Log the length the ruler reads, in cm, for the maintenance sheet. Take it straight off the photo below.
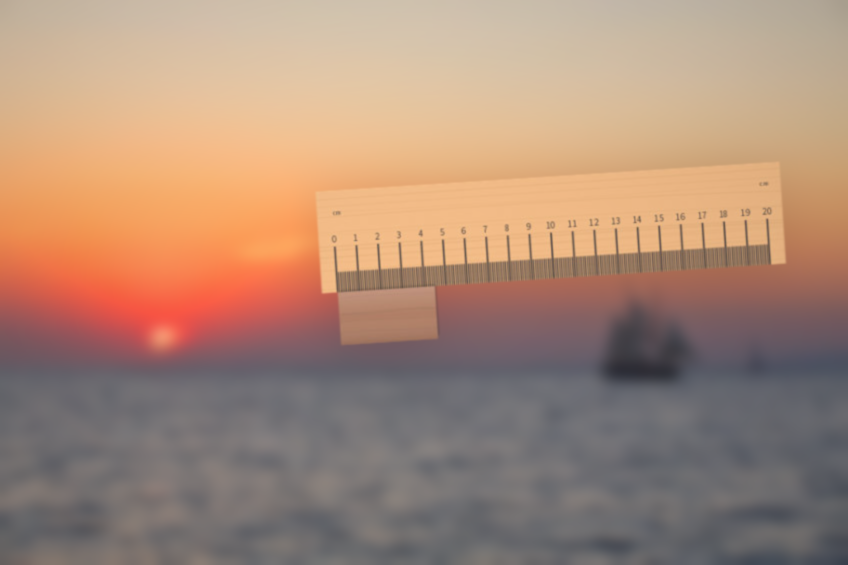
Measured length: 4.5 cm
